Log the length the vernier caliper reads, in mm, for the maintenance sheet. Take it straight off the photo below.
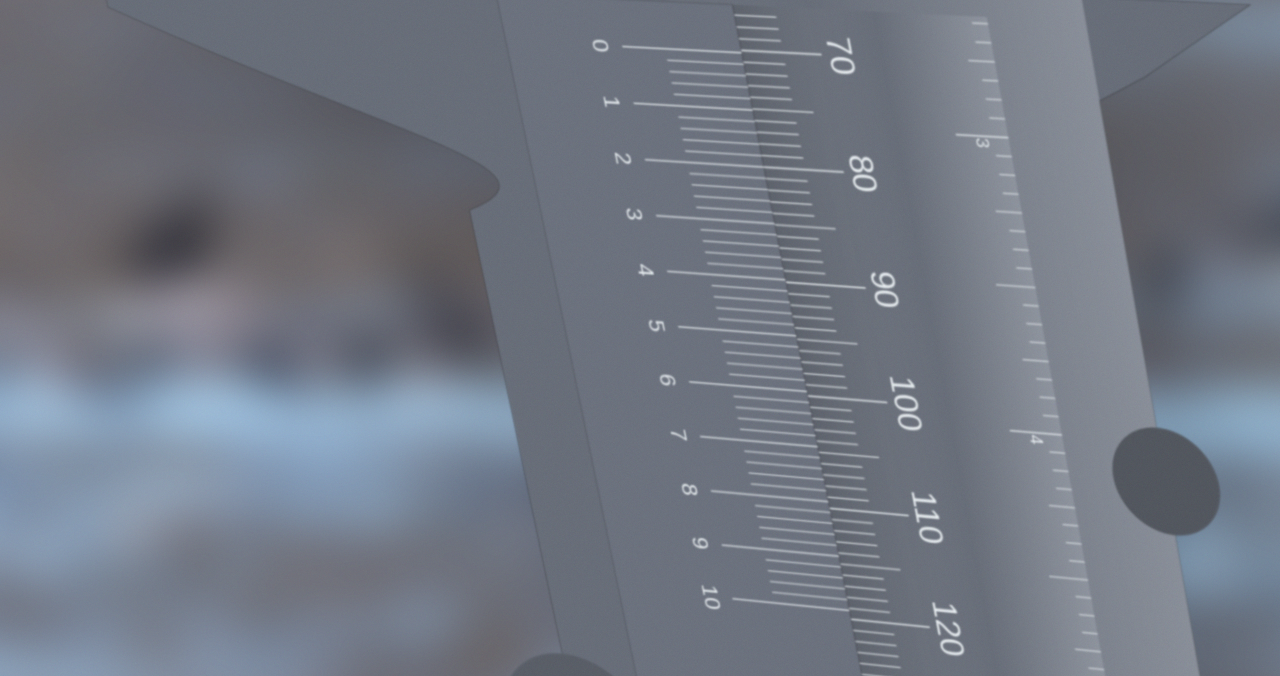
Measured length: 70.2 mm
